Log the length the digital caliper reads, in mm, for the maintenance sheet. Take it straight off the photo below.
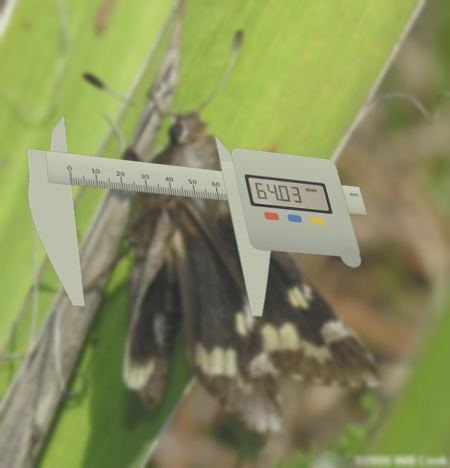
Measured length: 64.03 mm
